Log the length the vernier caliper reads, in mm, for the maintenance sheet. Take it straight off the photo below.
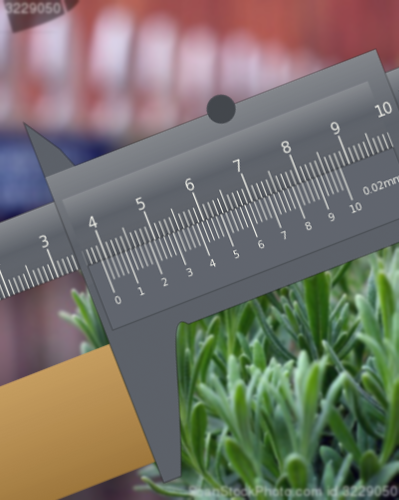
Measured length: 39.0 mm
